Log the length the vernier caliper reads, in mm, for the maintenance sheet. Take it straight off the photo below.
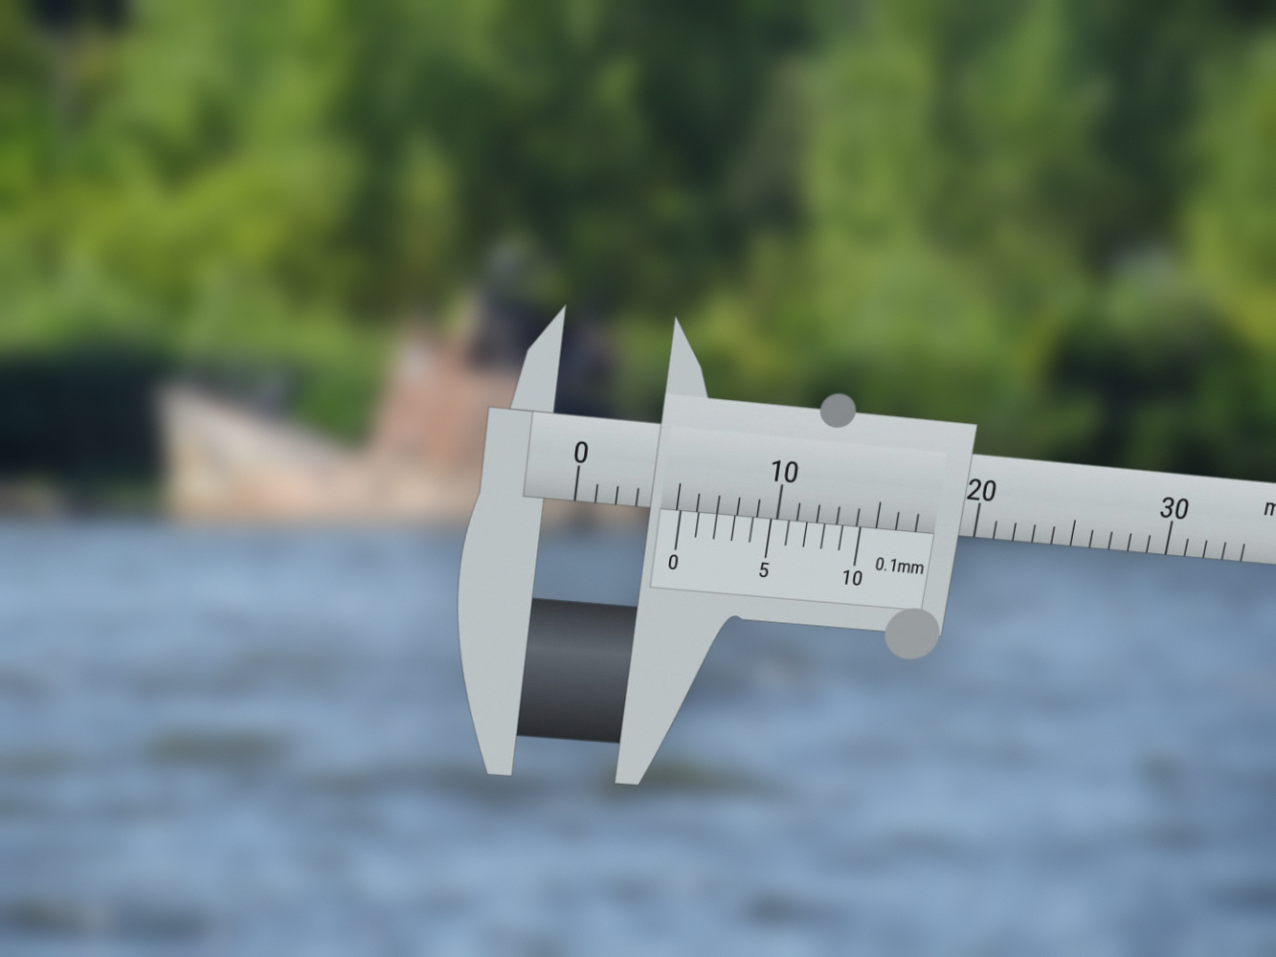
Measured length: 5.2 mm
